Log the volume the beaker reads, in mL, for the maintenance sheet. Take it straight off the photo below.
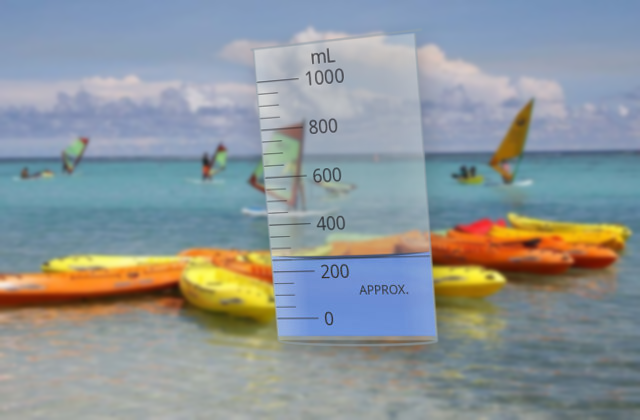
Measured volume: 250 mL
